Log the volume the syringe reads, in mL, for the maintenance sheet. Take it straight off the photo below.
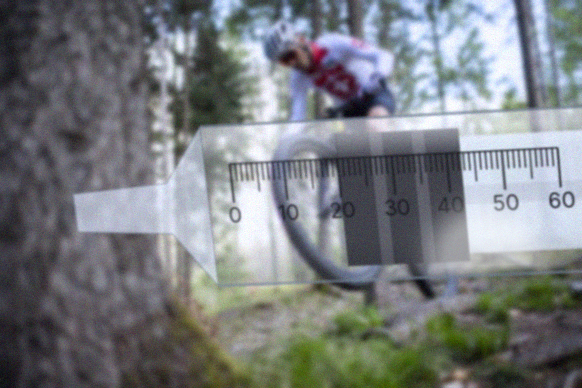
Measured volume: 20 mL
